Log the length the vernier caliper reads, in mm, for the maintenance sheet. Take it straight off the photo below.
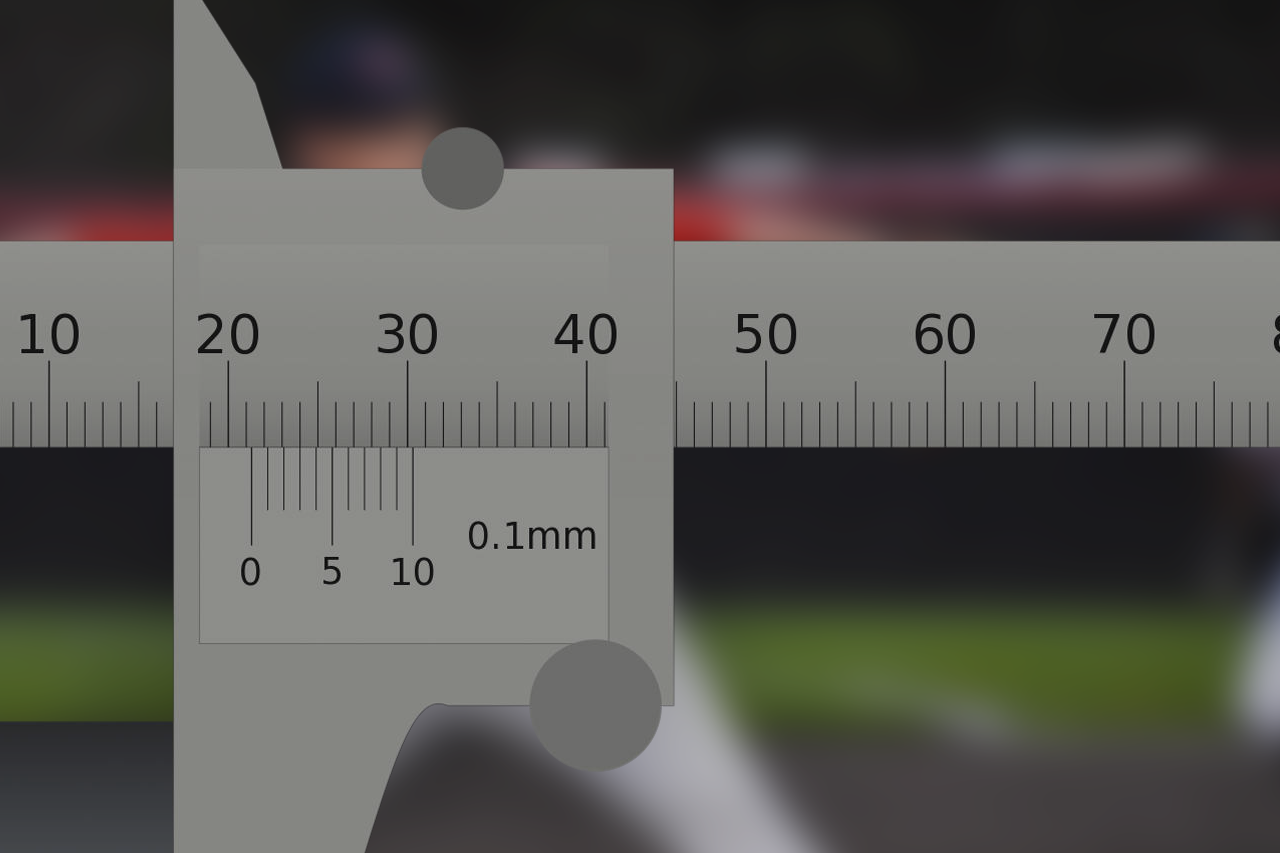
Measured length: 21.3 mm
